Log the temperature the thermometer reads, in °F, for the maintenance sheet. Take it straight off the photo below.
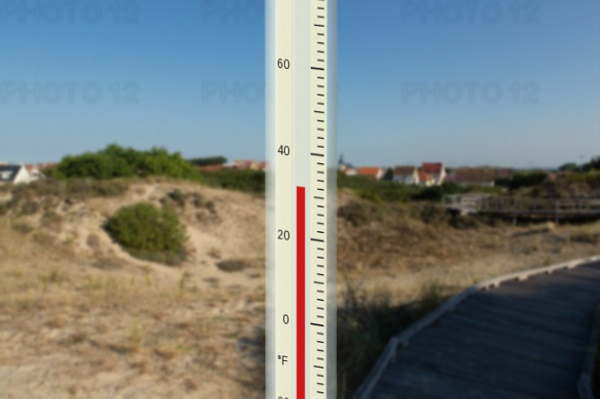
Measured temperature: 32 °F
